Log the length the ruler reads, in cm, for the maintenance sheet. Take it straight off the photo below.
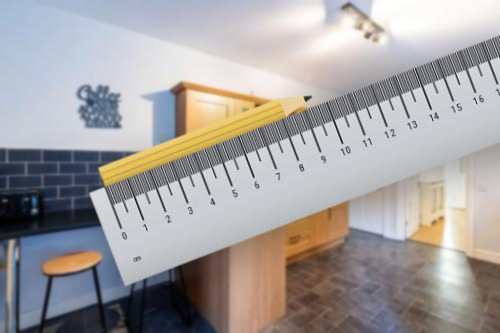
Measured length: 9.5 cm
